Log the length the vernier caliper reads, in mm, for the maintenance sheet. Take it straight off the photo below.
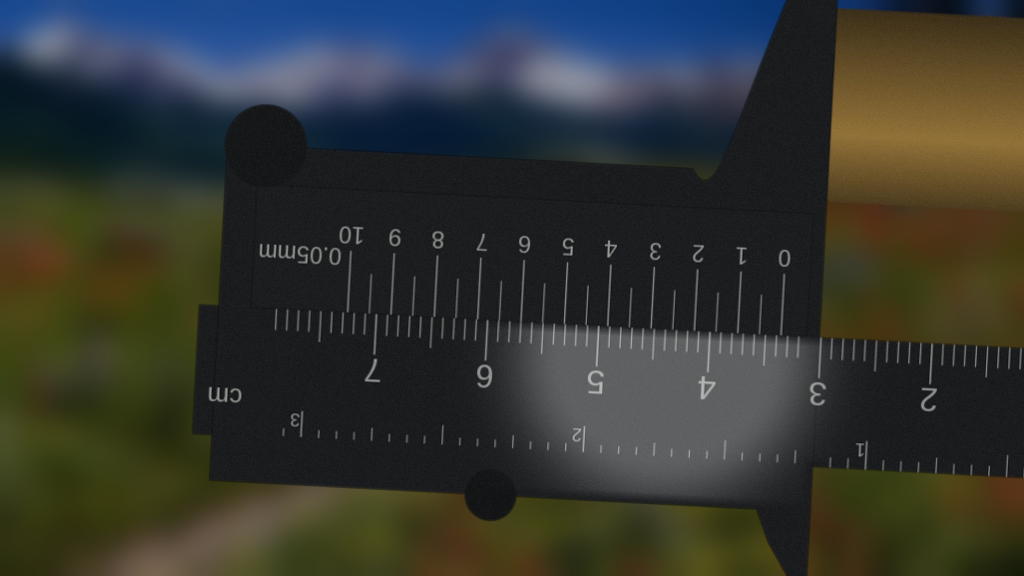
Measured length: 33.6 mm
